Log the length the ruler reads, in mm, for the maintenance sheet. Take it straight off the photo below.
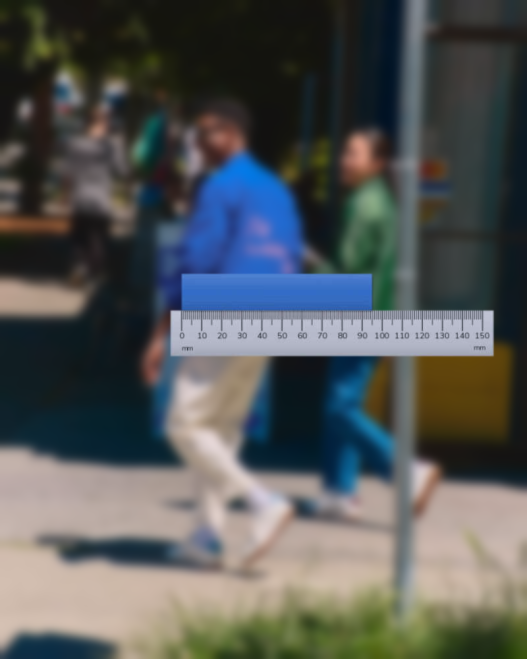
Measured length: 95 mm
